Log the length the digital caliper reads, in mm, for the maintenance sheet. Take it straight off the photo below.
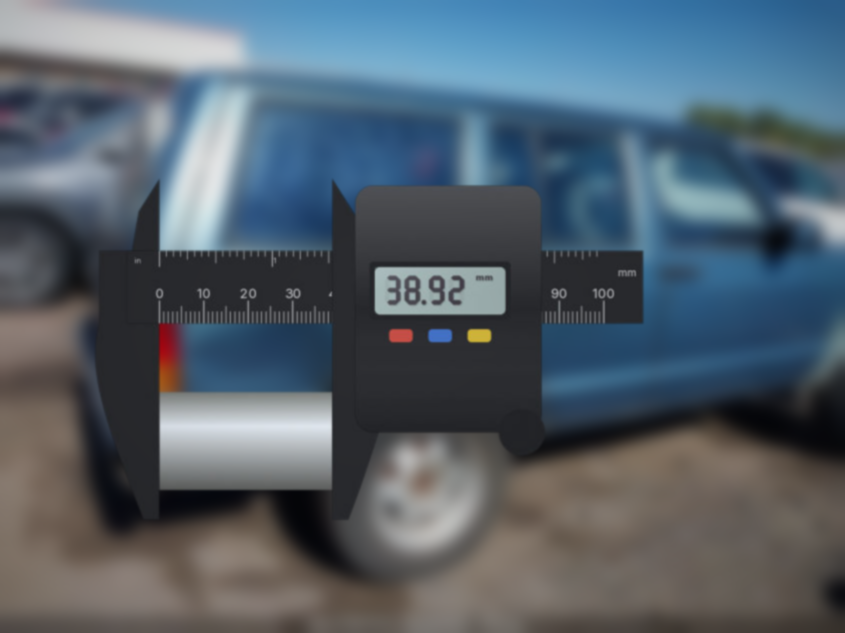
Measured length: 38.92 mm
